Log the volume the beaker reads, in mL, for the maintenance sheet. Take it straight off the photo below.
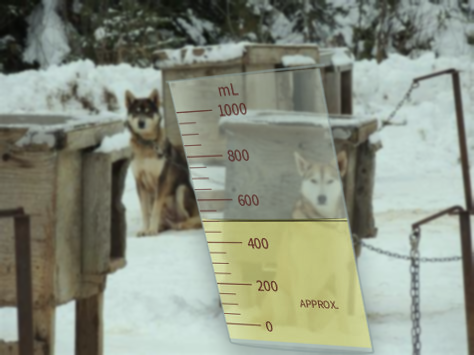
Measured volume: 500 mL
